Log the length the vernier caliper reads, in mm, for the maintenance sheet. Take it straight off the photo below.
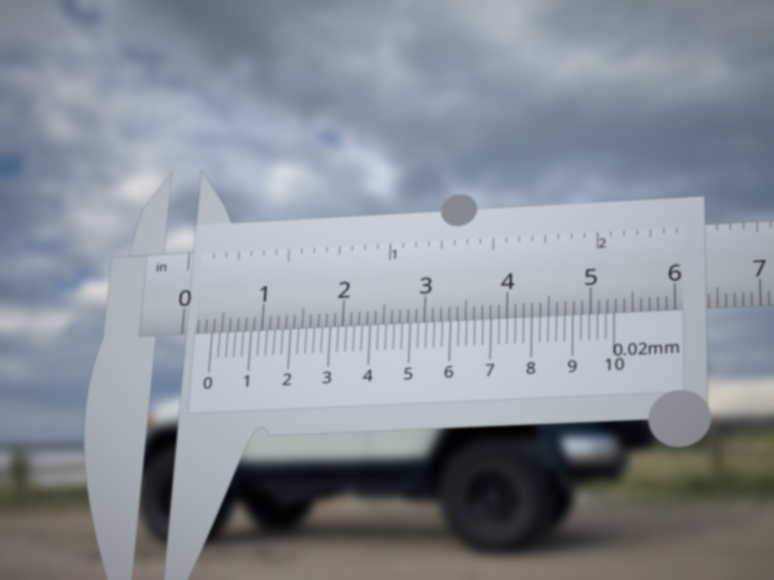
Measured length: 3.8 mm
